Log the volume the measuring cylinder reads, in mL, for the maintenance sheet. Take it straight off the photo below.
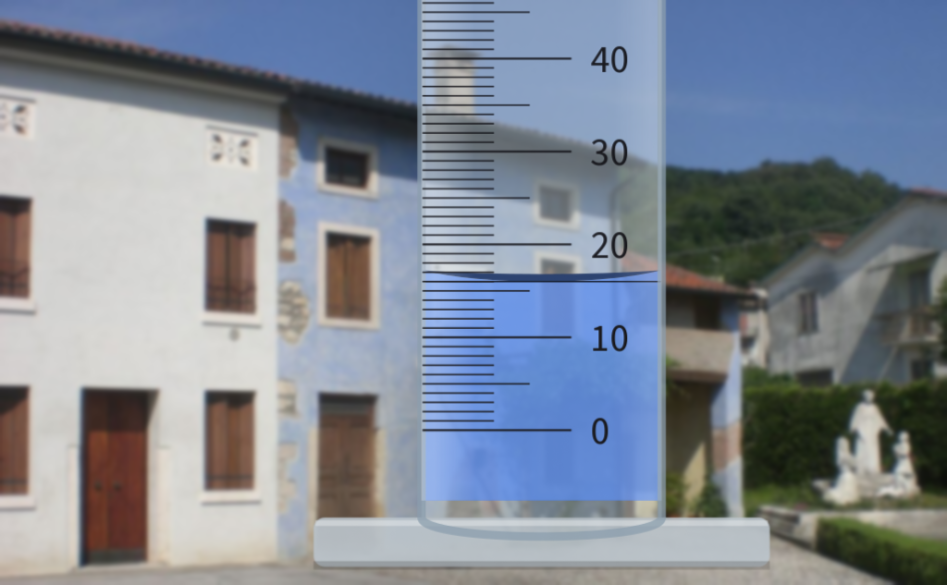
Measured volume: 16 mL
